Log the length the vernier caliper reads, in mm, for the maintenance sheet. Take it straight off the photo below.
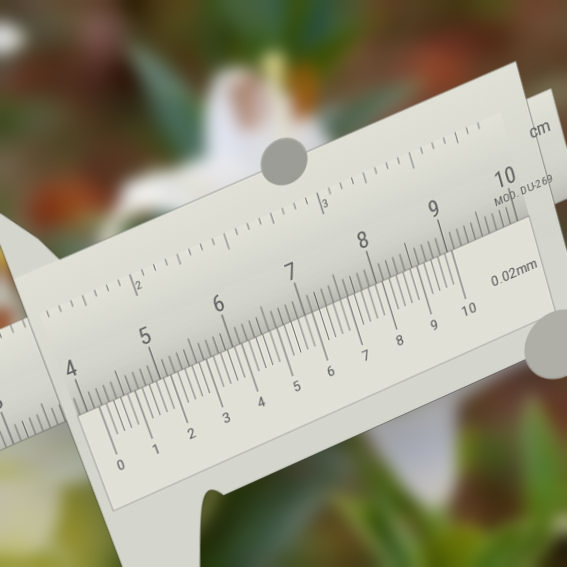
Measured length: 41.6 mm
